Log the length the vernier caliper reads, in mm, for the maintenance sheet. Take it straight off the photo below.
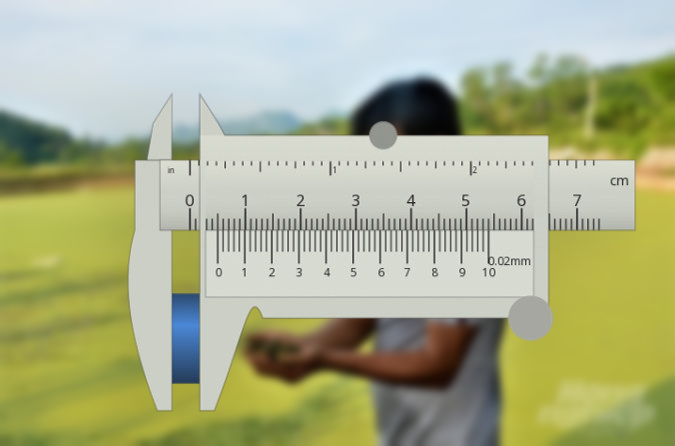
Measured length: 5.0 mm
